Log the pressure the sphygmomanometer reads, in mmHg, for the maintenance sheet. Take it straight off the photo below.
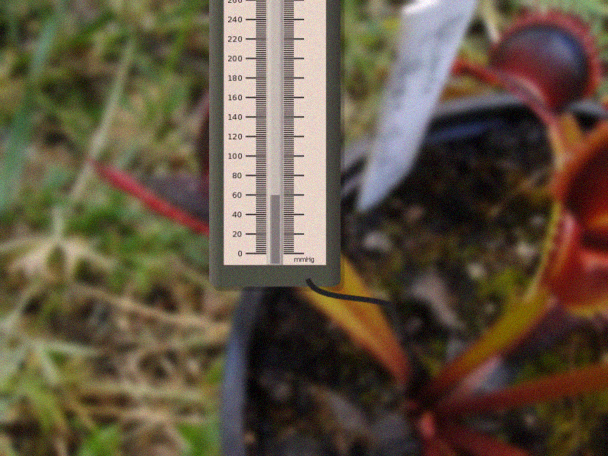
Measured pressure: 60 mmHg
